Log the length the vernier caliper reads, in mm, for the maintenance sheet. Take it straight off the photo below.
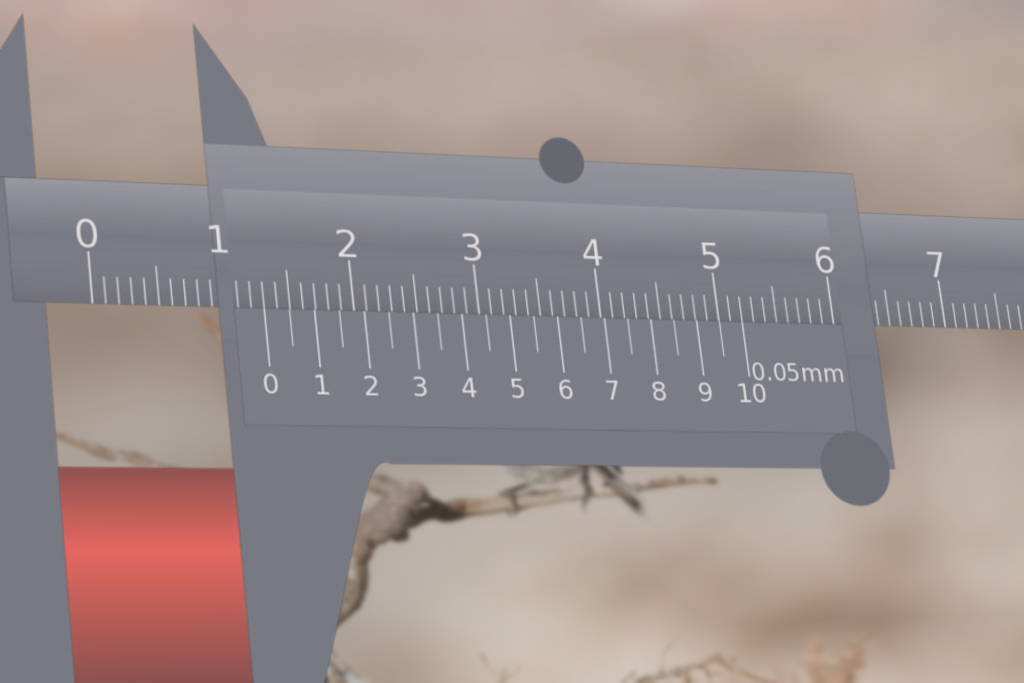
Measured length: 13.0 mm
